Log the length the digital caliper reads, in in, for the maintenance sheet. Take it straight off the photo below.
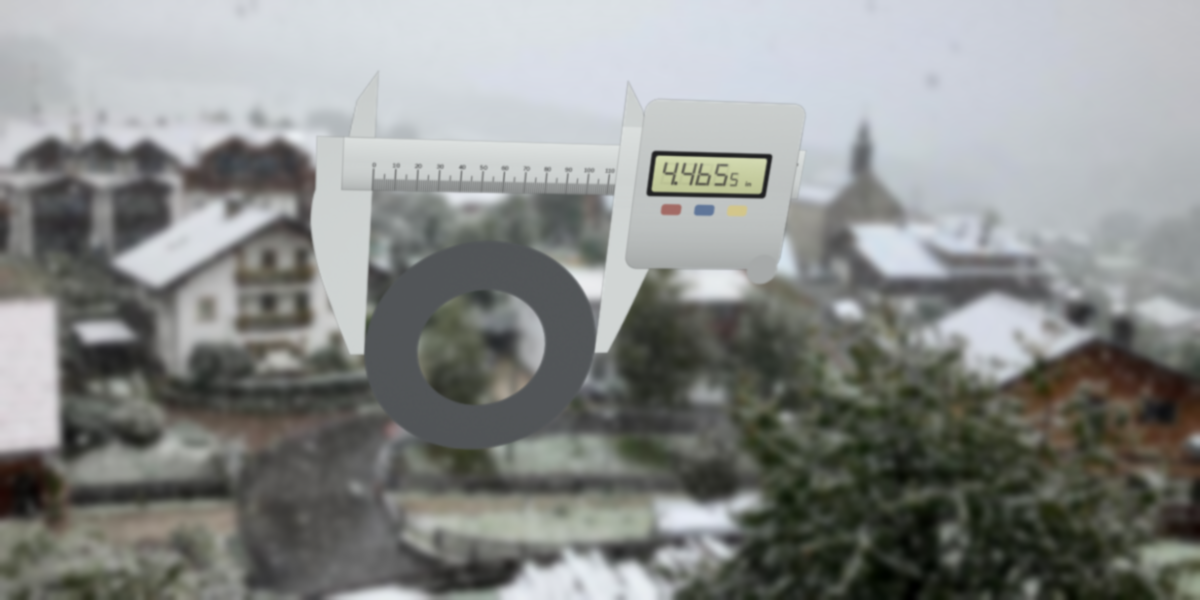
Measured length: 4.4655 in
